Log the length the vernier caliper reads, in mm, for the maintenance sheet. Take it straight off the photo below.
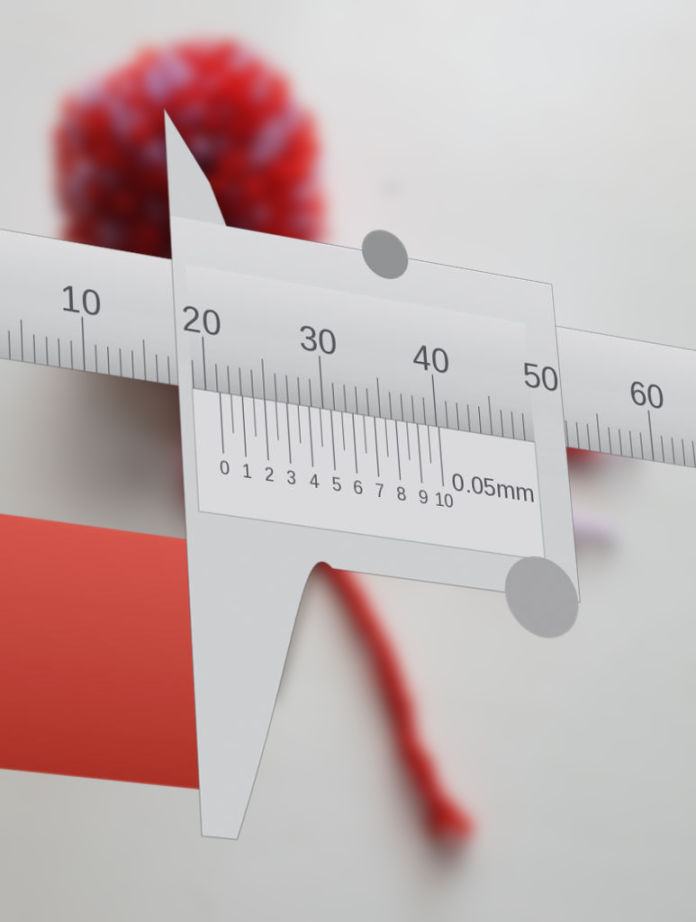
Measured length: 21.2 mm
